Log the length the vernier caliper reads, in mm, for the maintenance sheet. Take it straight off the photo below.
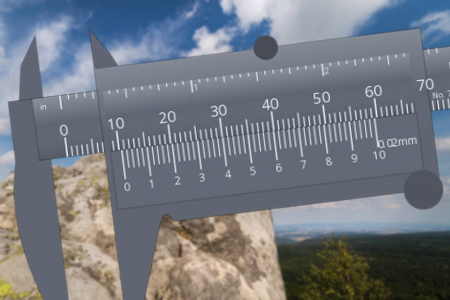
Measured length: 10.5 mm
